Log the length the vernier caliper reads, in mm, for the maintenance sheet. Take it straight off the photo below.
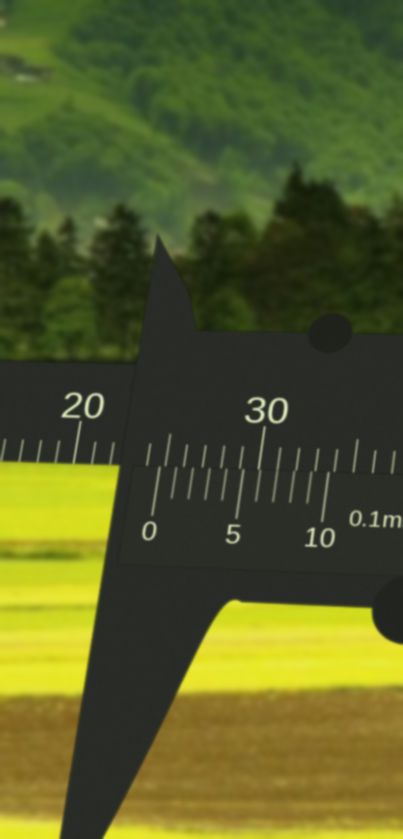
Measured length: 24.7 mm
